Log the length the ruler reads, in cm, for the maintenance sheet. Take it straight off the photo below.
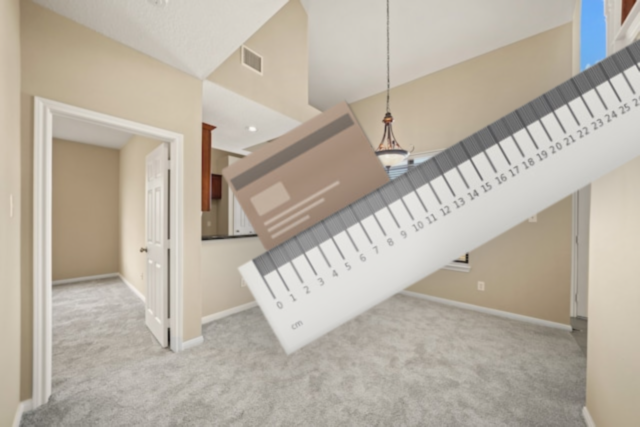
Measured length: 9 cm
